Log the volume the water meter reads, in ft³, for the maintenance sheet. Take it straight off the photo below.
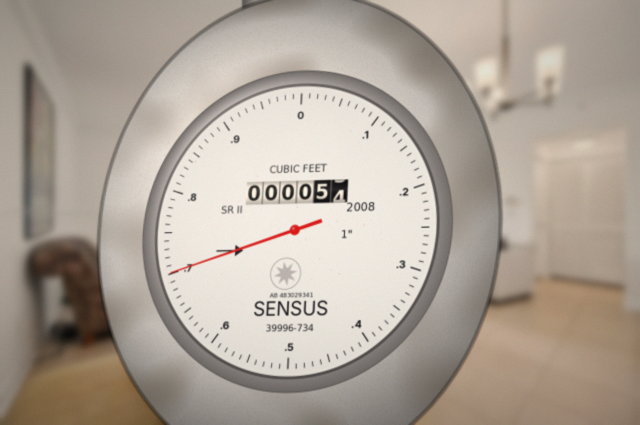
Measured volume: 53.70 ft³
